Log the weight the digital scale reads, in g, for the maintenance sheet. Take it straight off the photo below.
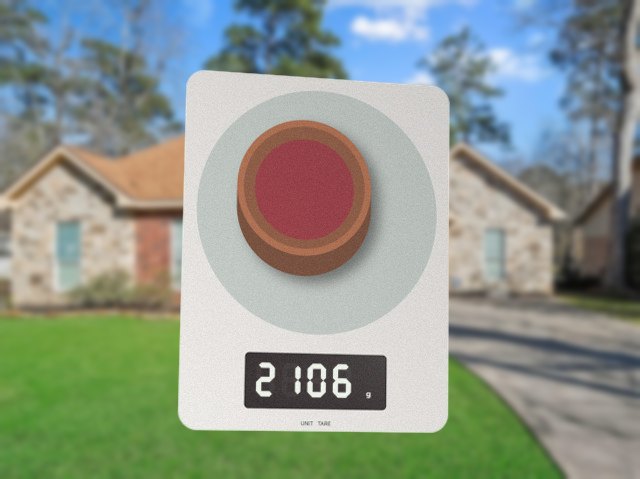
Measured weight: 2106 g
